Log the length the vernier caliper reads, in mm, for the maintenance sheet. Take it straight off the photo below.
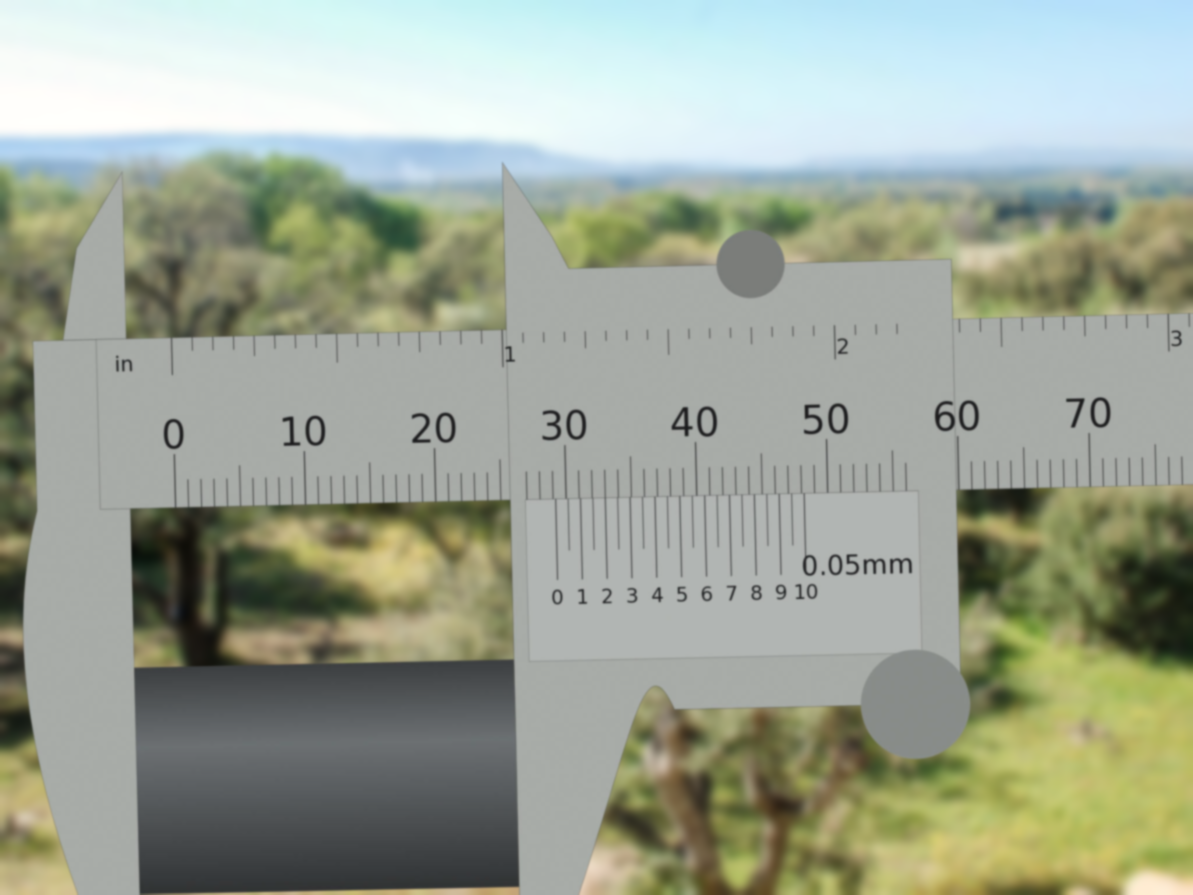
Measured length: 29.2 mm
